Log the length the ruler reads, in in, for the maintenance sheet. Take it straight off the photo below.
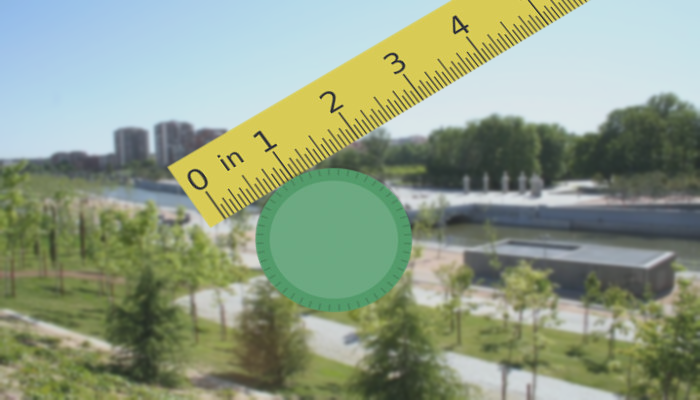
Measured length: 1.9375 in
